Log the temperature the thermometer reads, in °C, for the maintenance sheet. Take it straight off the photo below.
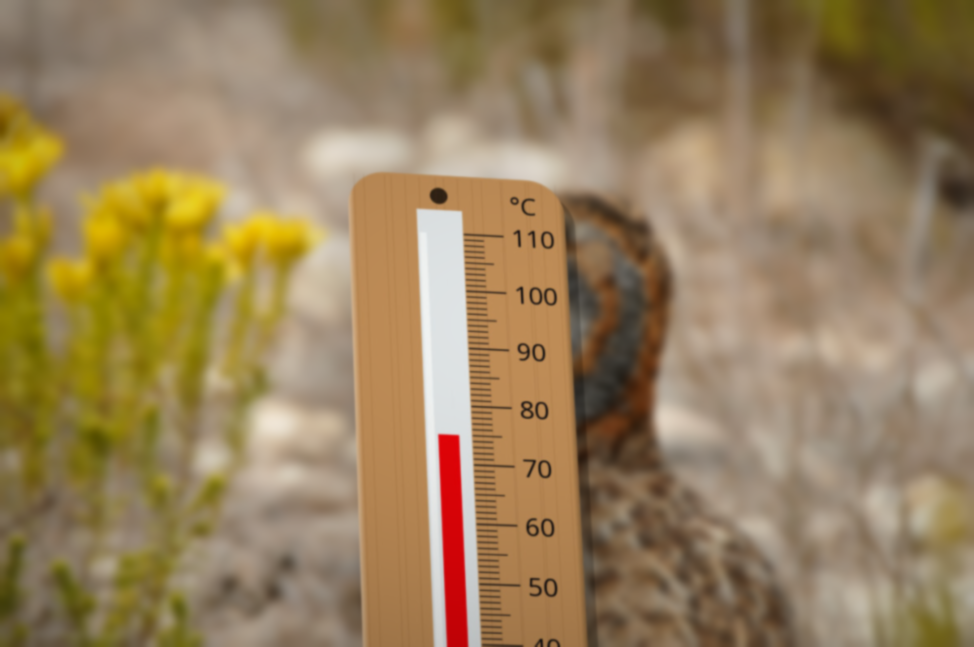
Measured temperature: 75 °C
